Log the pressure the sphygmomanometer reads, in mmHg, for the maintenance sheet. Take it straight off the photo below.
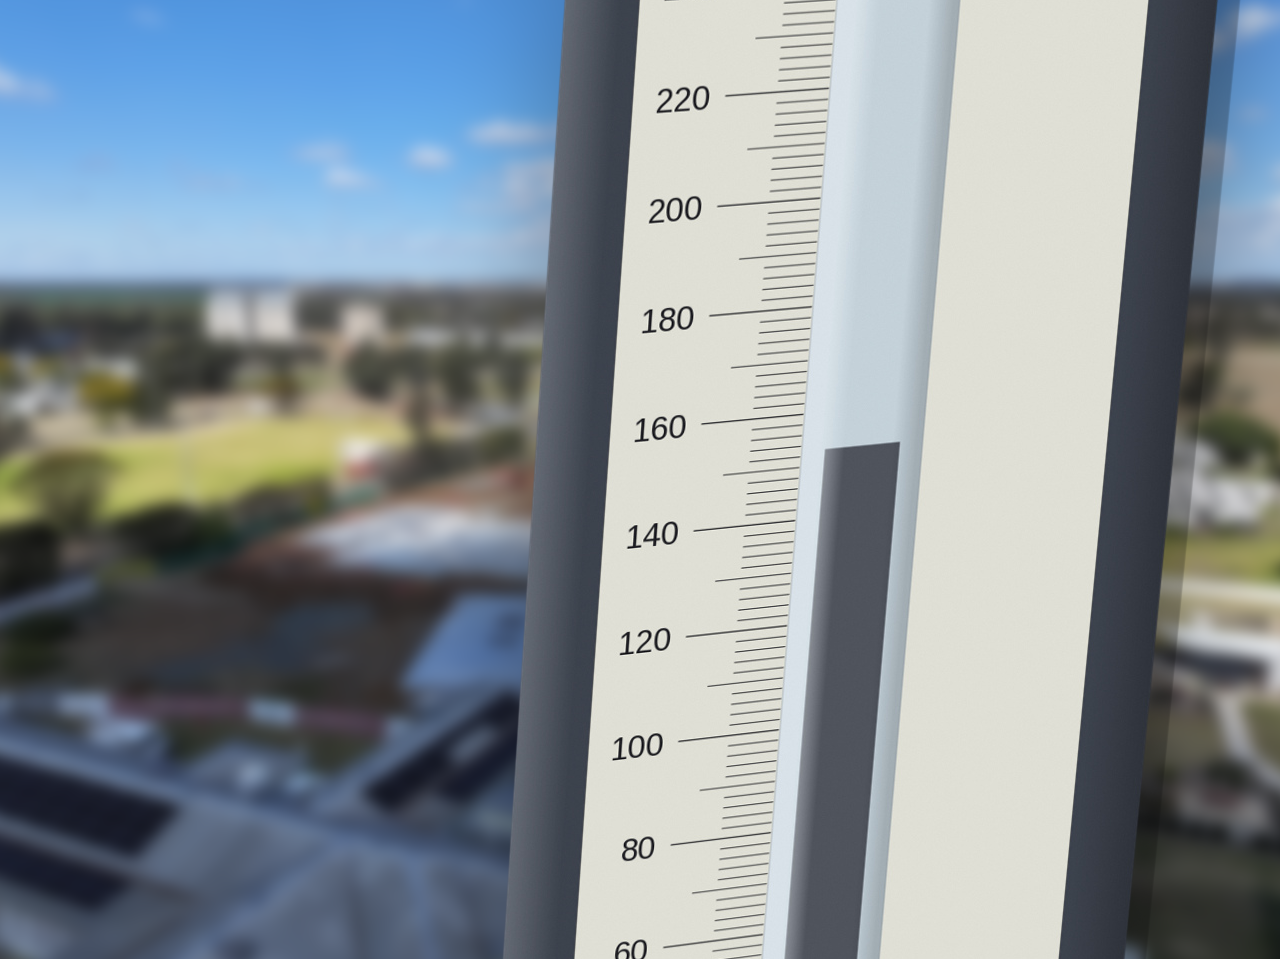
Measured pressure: 153 mmHg
